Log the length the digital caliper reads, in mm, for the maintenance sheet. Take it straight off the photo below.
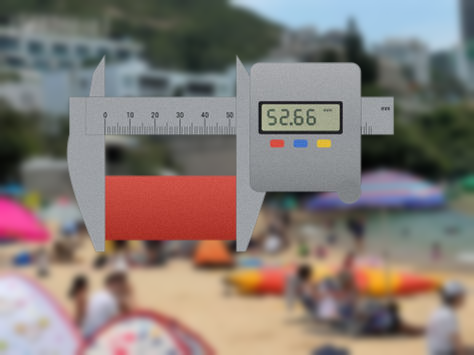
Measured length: 52.66 mm
